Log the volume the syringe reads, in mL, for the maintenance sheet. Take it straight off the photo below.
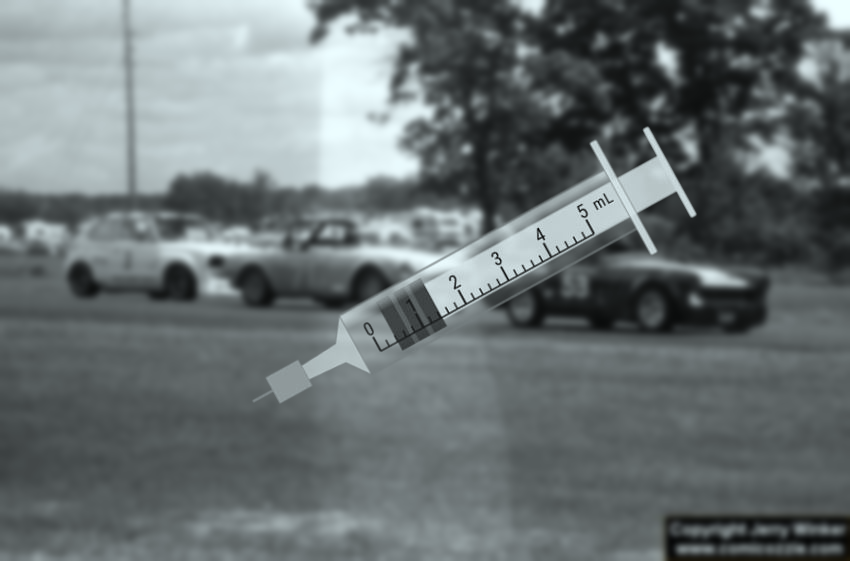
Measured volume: 0.4 mL
